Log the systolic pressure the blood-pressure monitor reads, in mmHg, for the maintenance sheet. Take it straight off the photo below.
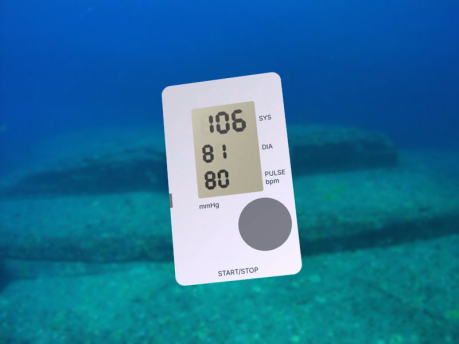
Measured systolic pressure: 106 mmHg
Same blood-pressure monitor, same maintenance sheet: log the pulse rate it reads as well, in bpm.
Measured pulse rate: 80 bpm
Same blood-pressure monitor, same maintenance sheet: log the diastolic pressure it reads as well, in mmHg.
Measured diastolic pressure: 81 mmHg
